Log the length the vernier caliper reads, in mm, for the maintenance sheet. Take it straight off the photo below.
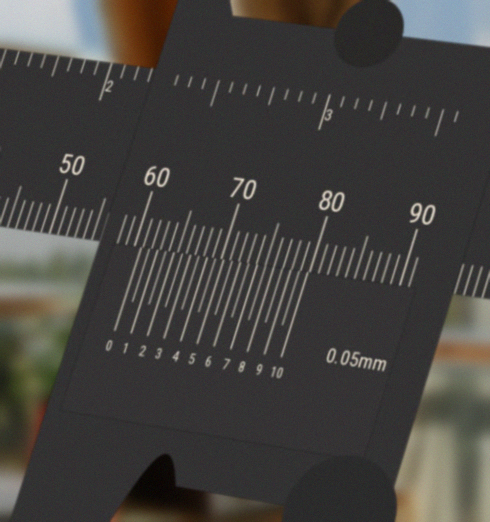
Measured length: 60.8 mm
